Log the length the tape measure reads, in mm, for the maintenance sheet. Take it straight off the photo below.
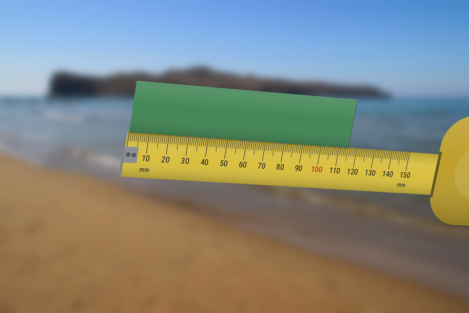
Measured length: 115 mm
